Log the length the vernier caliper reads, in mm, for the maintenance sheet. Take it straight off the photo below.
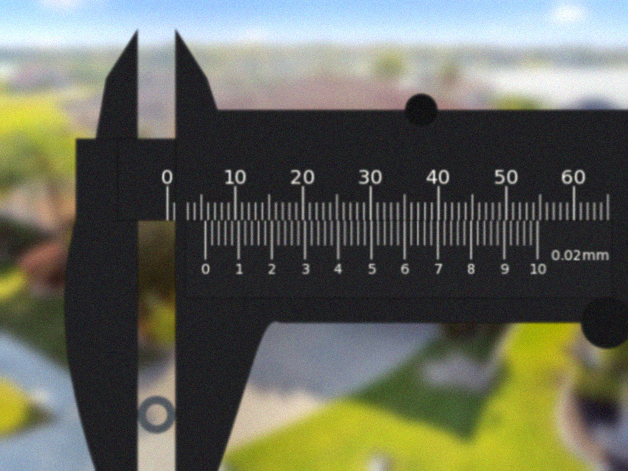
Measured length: 5.6 mm
